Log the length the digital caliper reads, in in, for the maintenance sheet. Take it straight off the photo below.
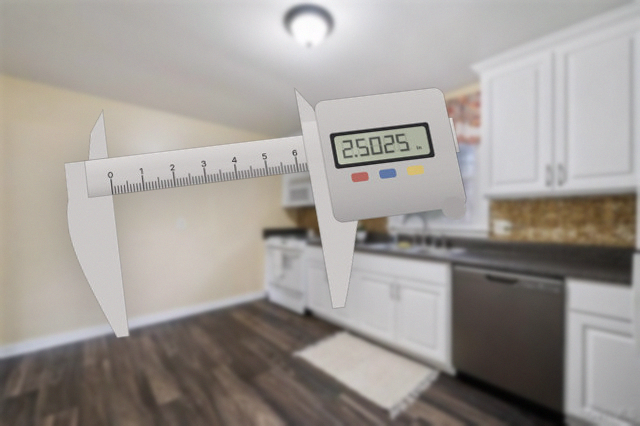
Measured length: 2.5025 in
